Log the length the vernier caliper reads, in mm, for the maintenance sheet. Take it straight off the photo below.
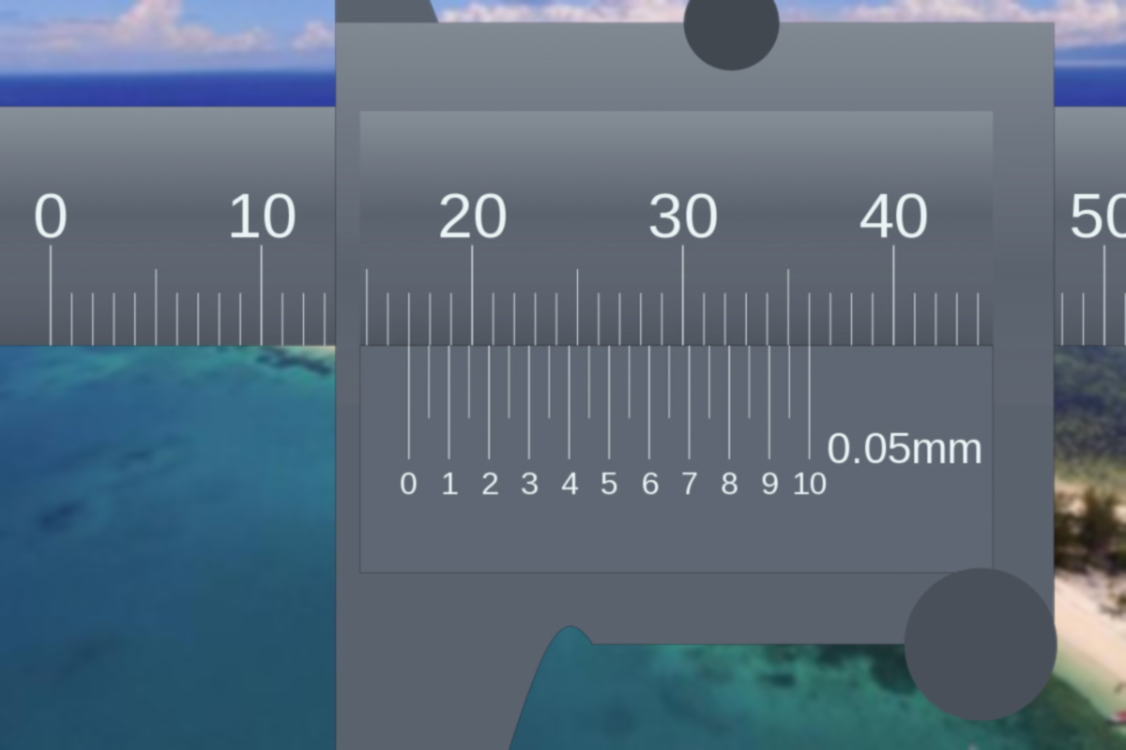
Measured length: 17.0 mm
